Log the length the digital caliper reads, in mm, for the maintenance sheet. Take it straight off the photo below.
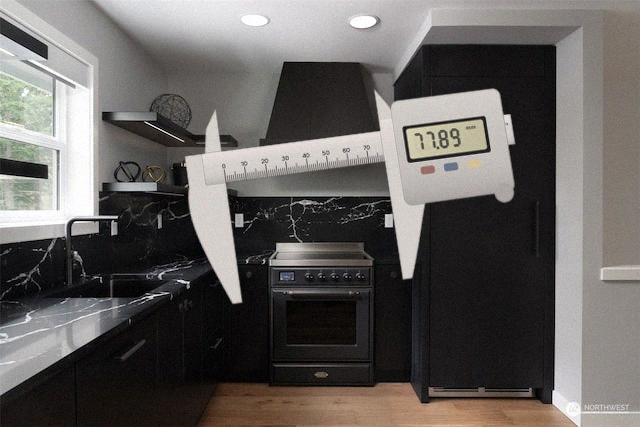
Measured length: 77.89 mm
